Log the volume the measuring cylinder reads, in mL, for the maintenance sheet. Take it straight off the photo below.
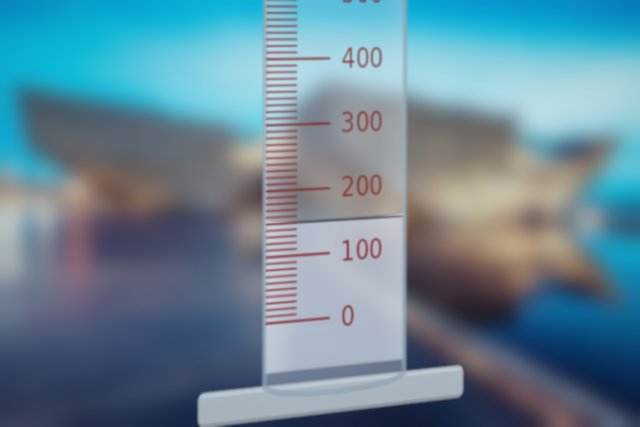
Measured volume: 150 mL
